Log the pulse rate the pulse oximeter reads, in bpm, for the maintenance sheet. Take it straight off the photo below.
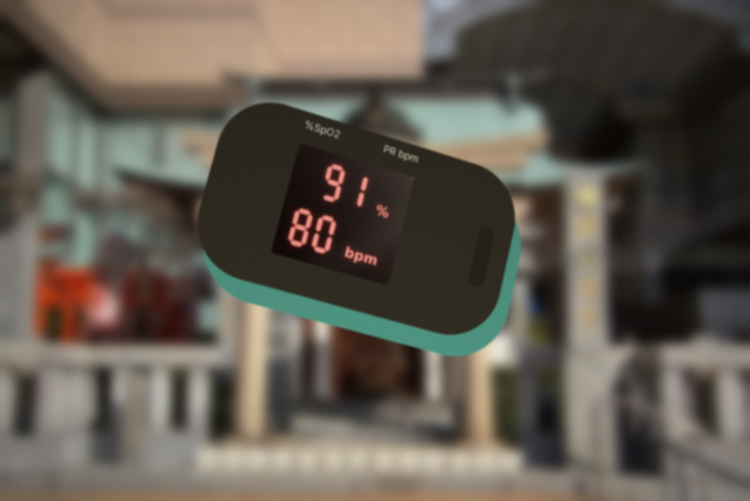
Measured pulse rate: 80 bpm
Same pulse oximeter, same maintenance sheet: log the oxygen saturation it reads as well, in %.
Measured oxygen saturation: 91 %
